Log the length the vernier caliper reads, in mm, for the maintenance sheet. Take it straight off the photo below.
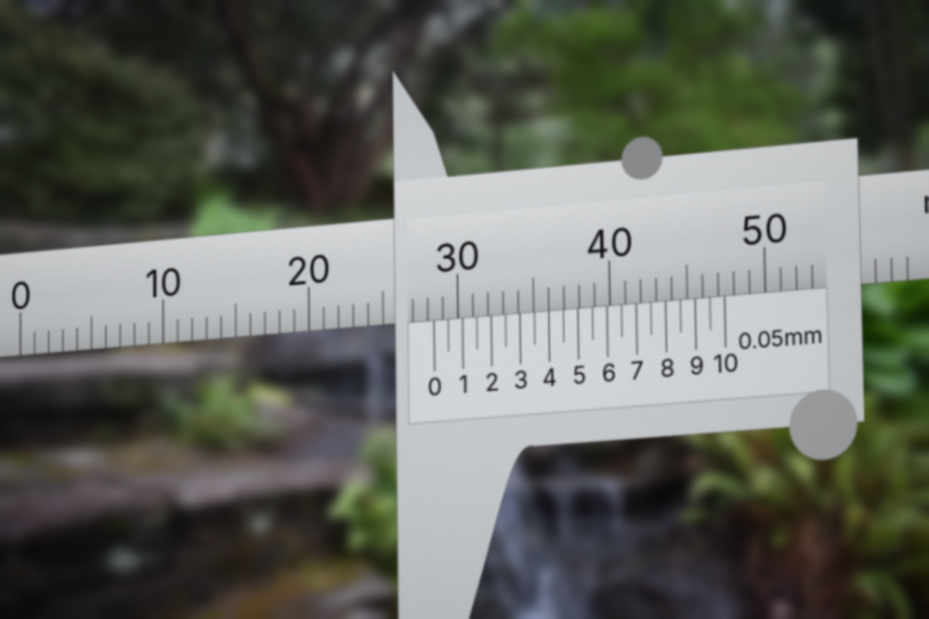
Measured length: 28.4 mm
